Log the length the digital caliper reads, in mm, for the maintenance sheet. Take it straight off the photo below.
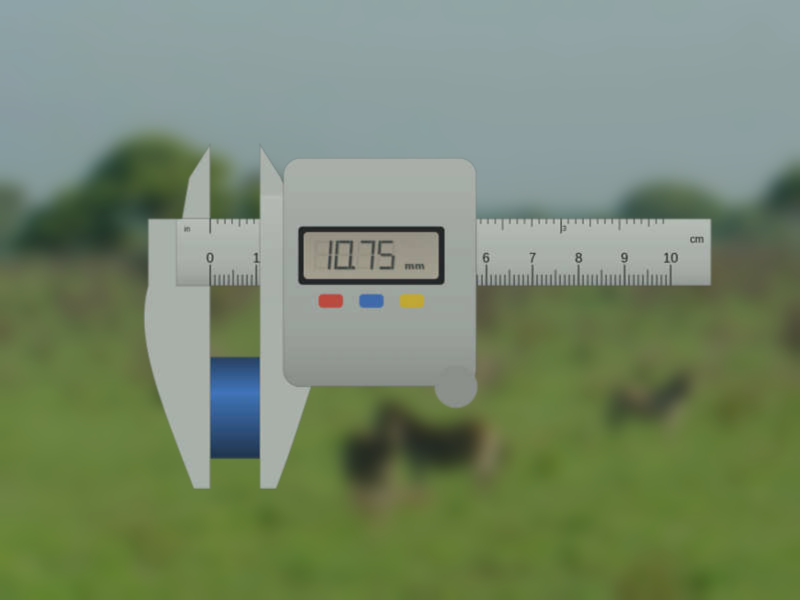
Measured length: 10.75 mm
